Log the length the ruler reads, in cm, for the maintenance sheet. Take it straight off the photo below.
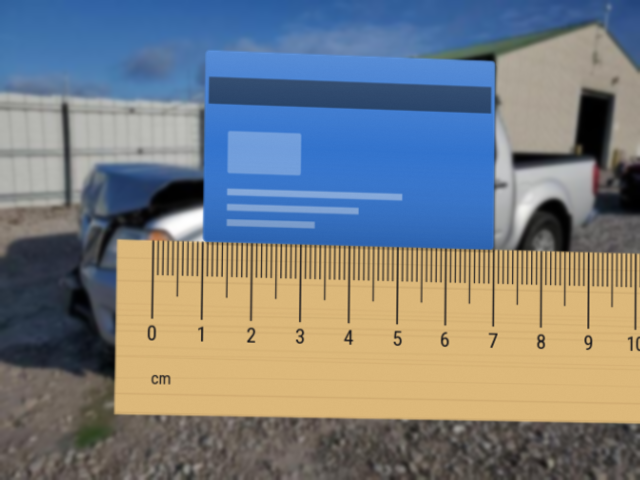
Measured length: 6 cm
